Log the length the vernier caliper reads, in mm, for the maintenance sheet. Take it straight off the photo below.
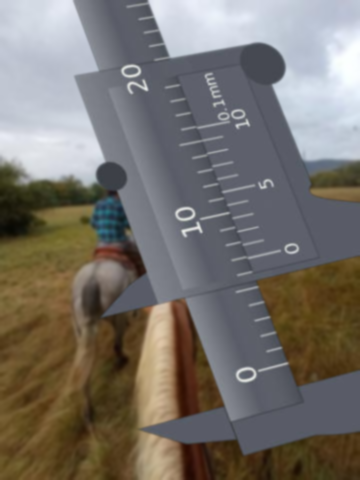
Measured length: 6.9 mm
